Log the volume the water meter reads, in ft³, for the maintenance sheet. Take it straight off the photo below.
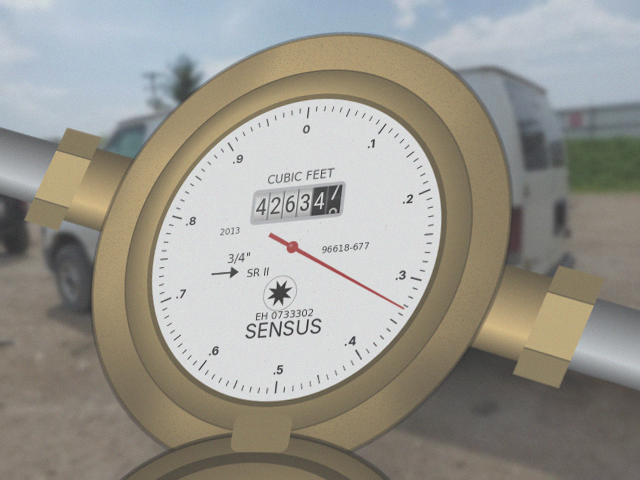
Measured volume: 426347.33 ft³
